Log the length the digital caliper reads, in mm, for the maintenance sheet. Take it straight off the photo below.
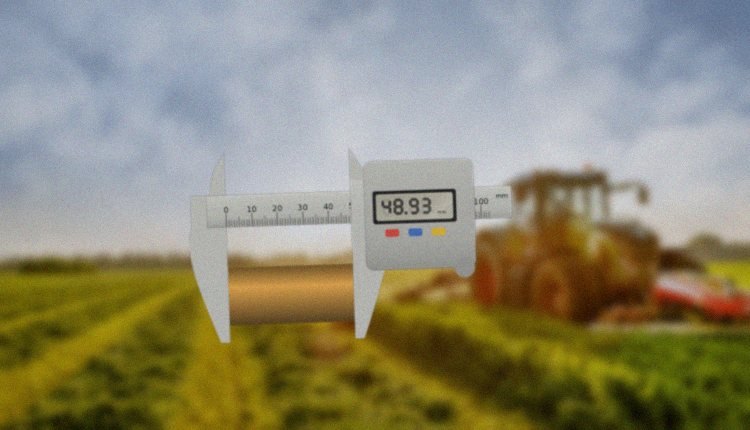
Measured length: 48.93 mm
